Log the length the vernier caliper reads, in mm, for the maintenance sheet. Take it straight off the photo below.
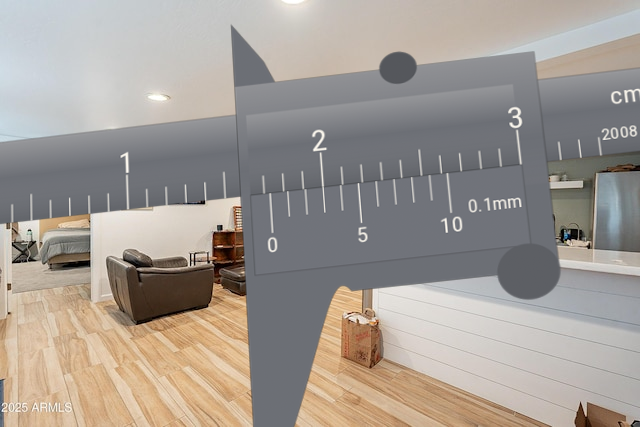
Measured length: 17.3 mm
